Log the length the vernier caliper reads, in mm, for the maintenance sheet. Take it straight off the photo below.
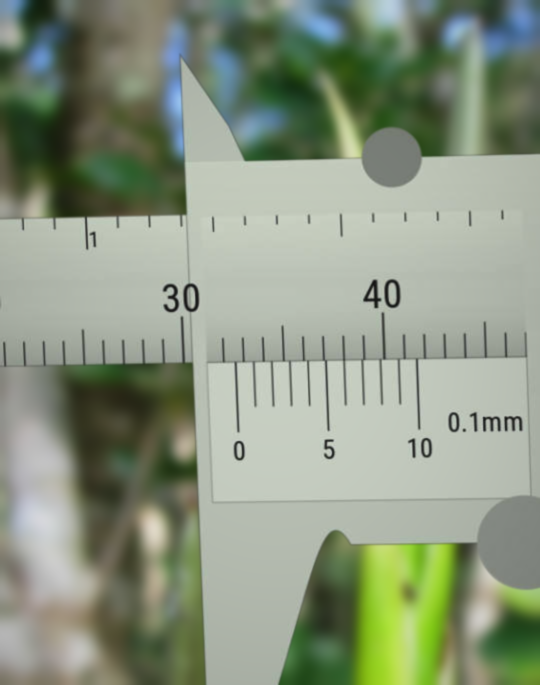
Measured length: 32.6 mm
